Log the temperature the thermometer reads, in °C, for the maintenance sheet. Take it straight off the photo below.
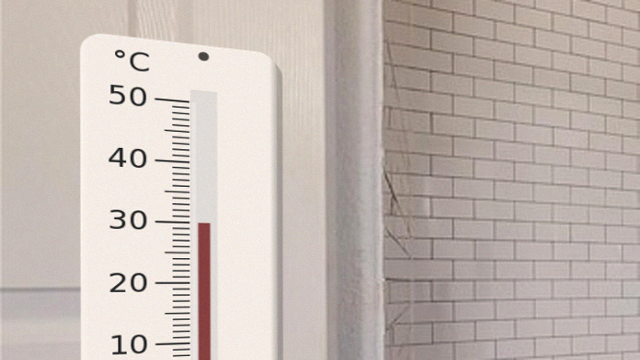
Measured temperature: 30 °C
